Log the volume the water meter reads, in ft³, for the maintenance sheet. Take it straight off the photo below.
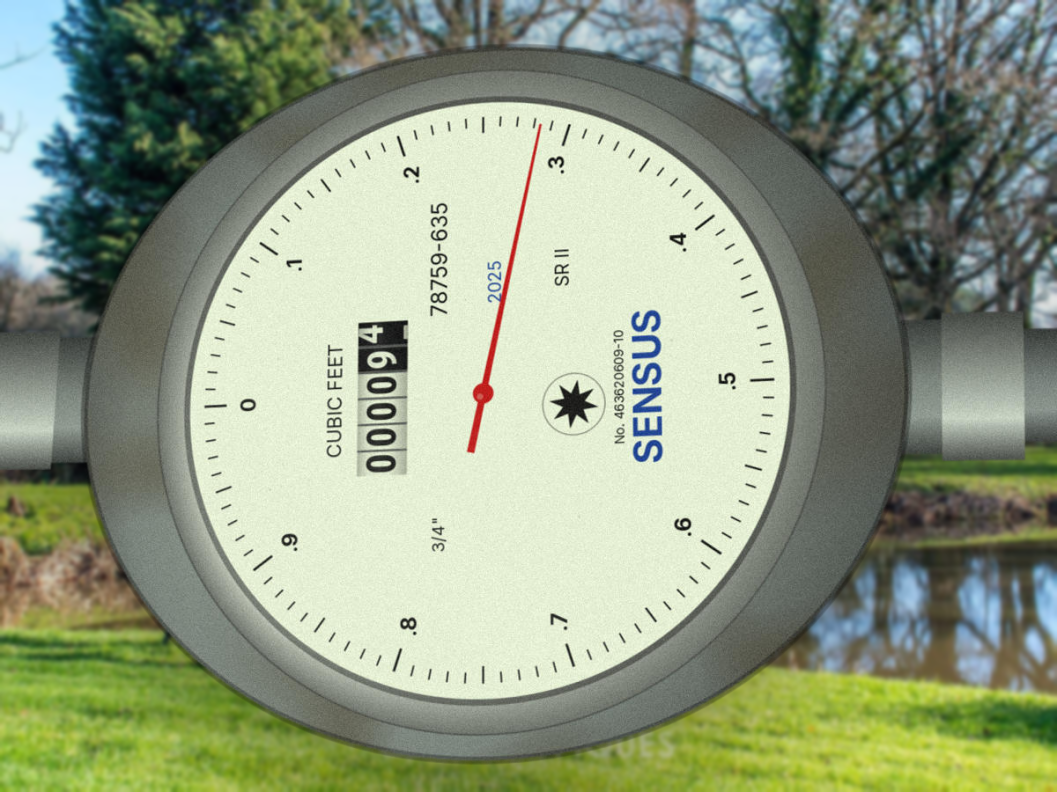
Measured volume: 94.28 ft³
